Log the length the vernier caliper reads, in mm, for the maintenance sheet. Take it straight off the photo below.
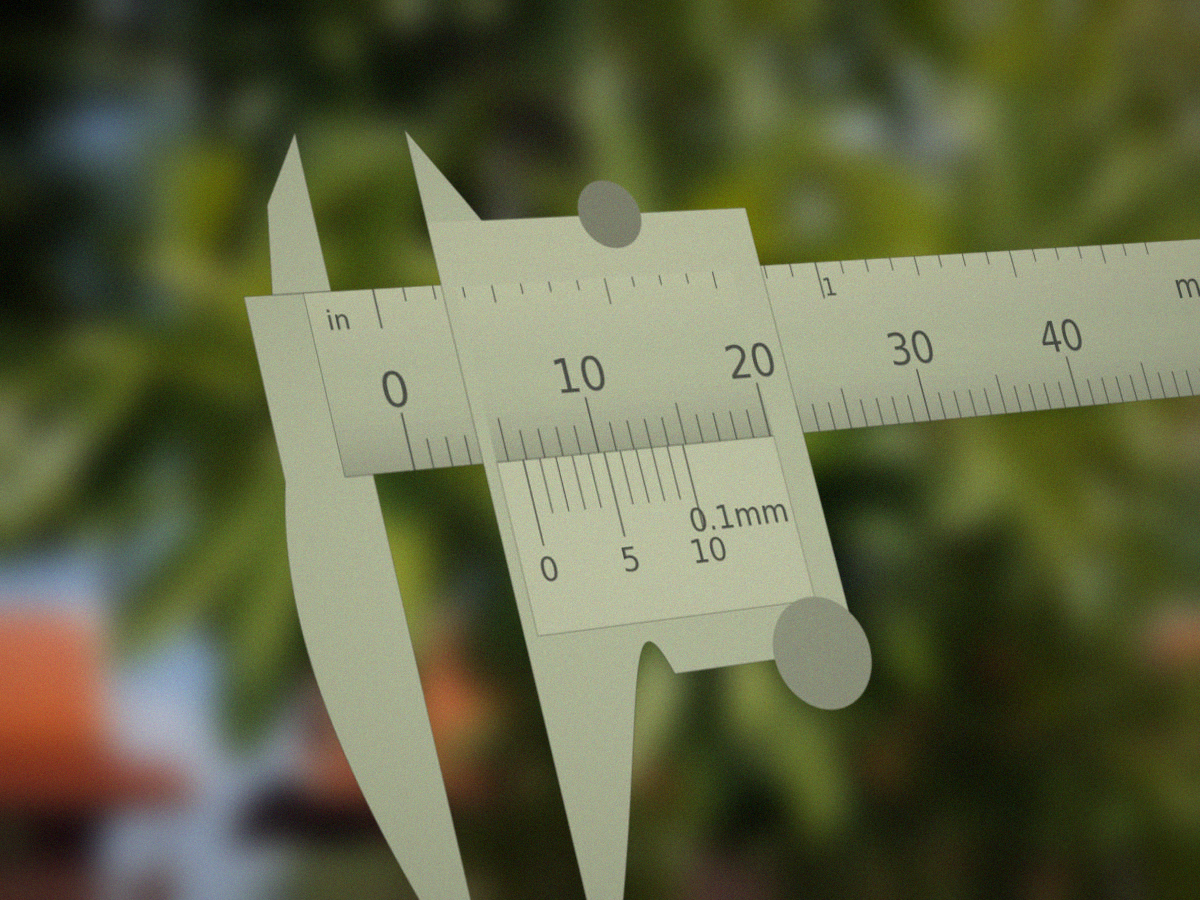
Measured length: 5.8 mm
